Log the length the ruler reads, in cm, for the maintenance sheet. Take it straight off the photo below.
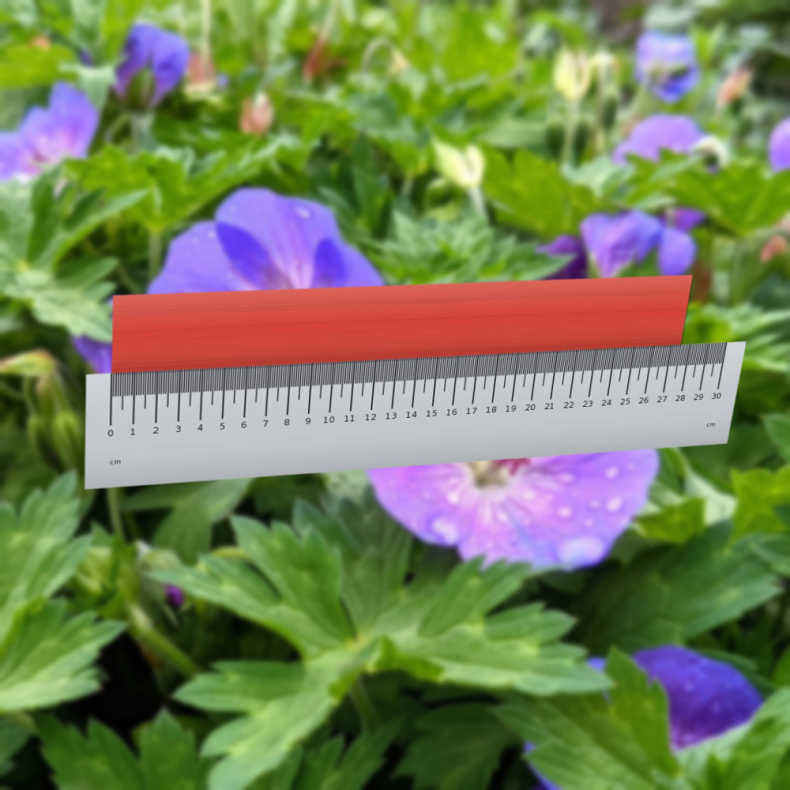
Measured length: 27.5 cm
